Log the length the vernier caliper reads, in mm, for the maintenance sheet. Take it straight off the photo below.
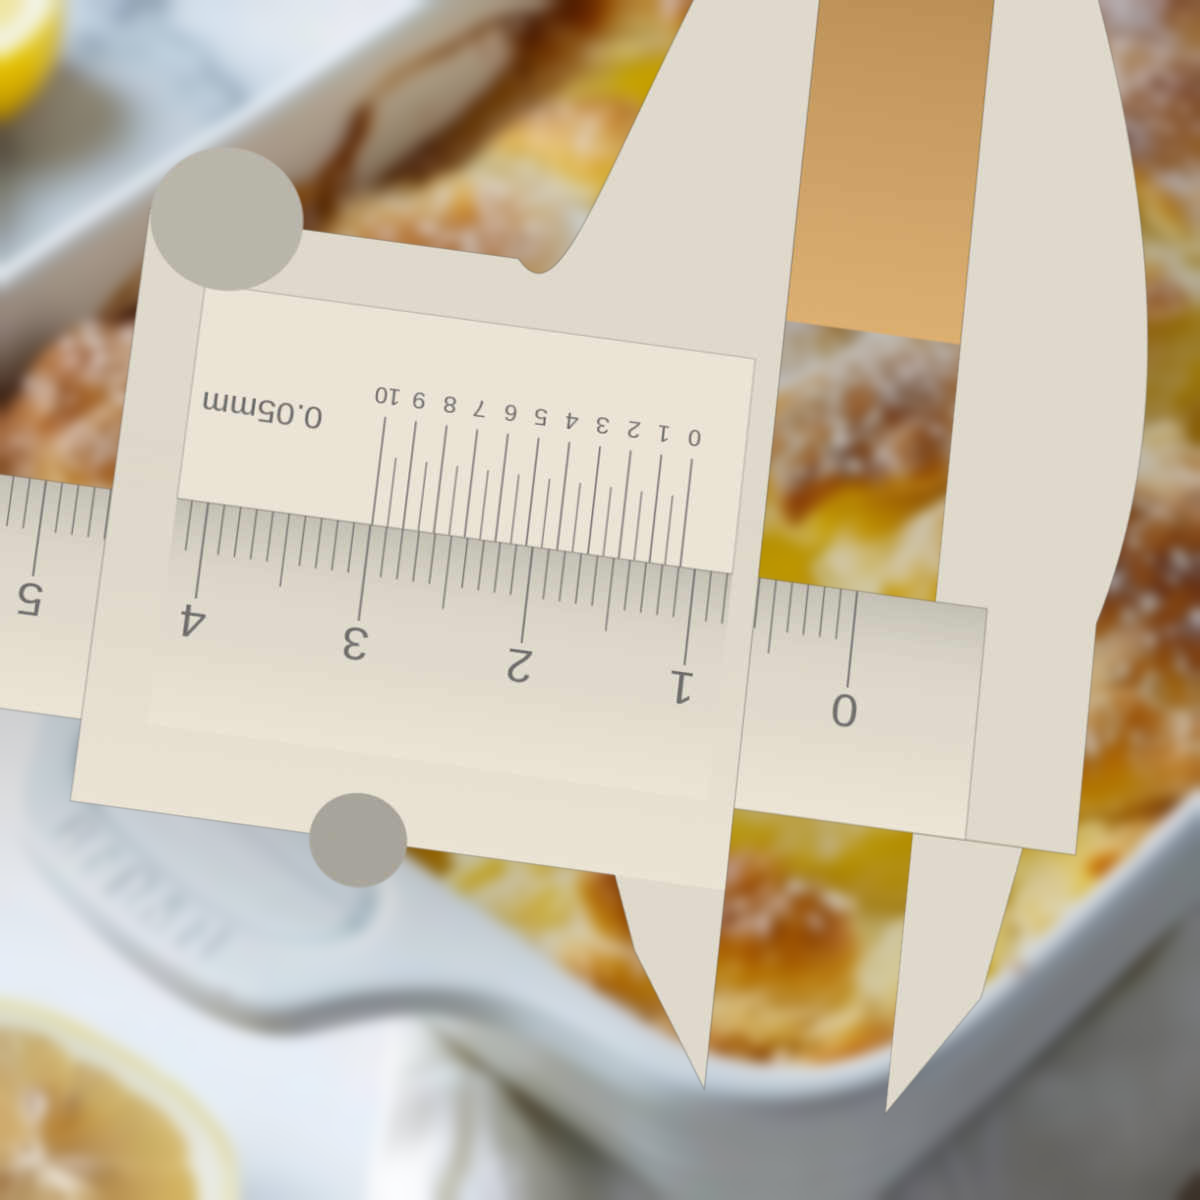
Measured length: 10.9 mm
